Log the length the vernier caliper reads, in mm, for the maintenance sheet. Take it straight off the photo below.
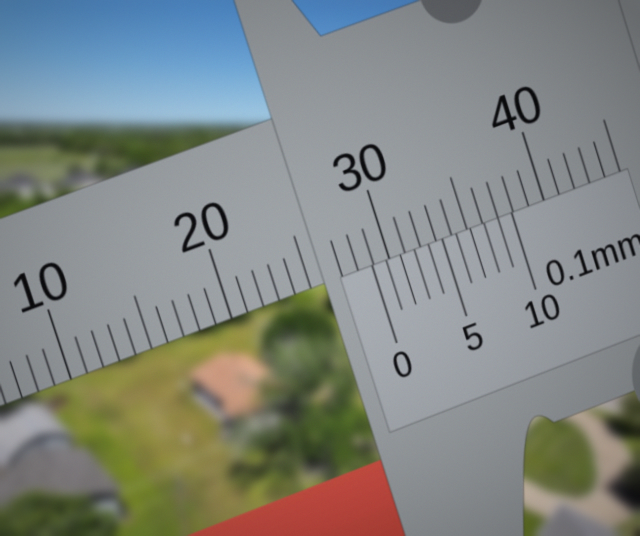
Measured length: 28.9 mm
